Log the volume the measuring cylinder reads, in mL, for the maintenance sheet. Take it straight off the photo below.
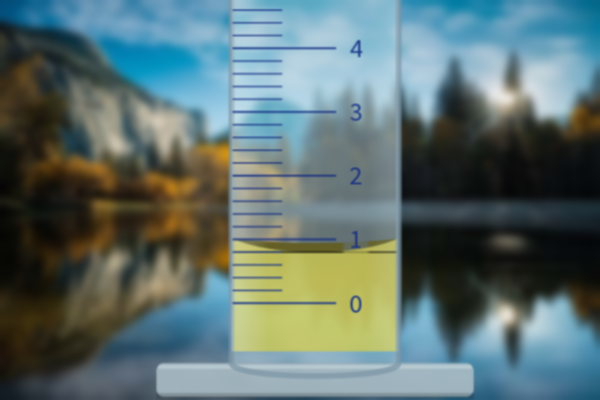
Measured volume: 0.8 mL
